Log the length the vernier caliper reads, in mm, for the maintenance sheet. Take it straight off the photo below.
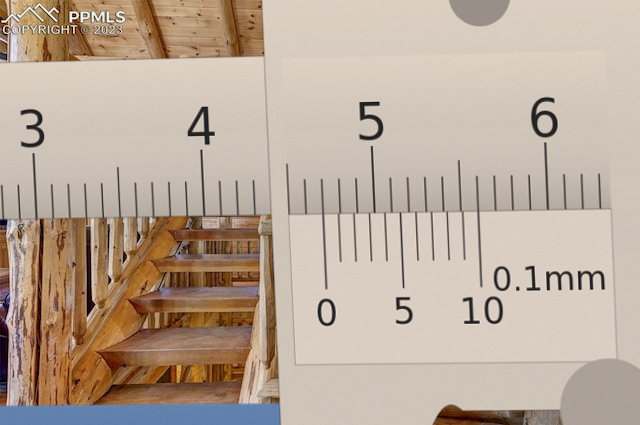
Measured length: 47.0 mm
